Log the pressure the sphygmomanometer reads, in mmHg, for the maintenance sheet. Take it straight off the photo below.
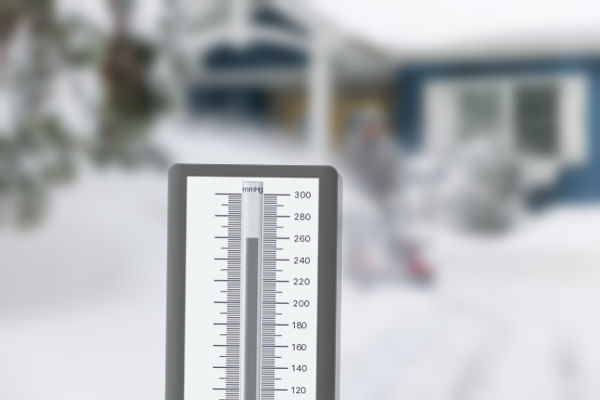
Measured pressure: 260 mmHg
